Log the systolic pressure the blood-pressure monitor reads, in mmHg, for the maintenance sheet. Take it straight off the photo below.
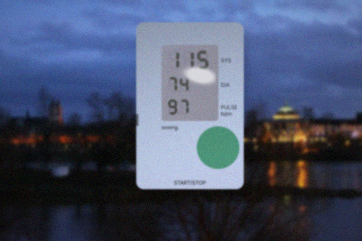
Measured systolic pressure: 115 mmHg
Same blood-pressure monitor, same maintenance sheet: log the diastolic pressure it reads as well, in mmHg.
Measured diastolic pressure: 74 mmHg
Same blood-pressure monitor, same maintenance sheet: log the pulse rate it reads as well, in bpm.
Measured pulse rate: 97 bpm
